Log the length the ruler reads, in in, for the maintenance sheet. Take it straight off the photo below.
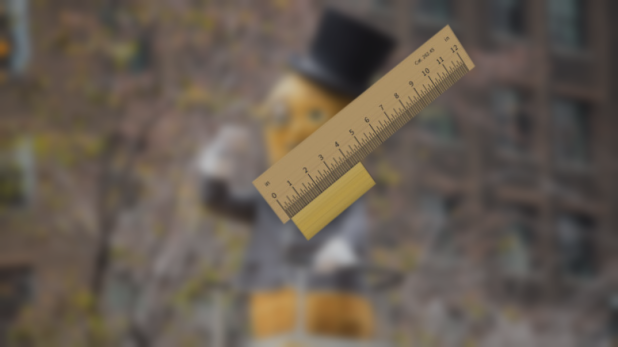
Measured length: 4.5 in
